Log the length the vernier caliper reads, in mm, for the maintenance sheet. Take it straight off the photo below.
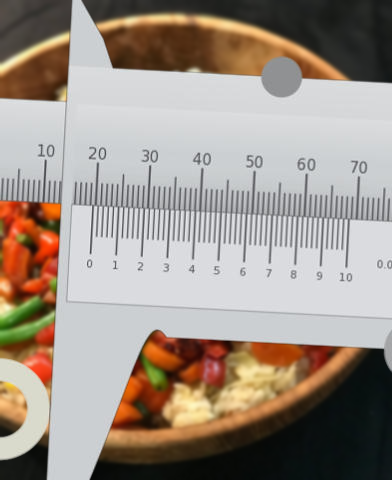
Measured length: 19.5 mm
